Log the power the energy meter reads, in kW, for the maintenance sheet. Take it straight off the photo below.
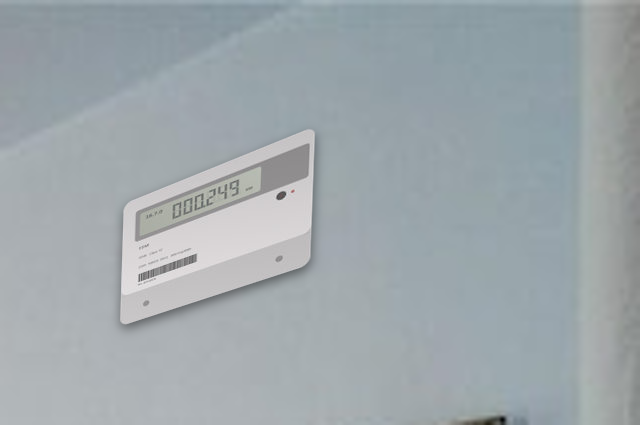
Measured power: 0.249 kW
